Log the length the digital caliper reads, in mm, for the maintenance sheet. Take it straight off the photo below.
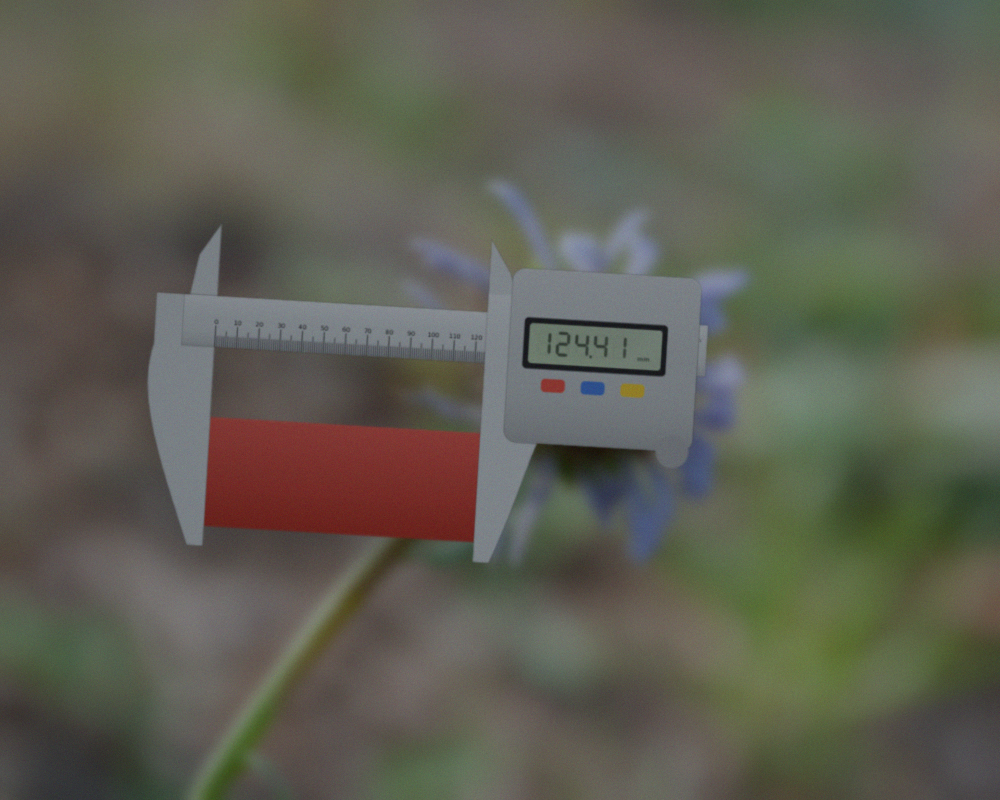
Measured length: 124.41 mm
